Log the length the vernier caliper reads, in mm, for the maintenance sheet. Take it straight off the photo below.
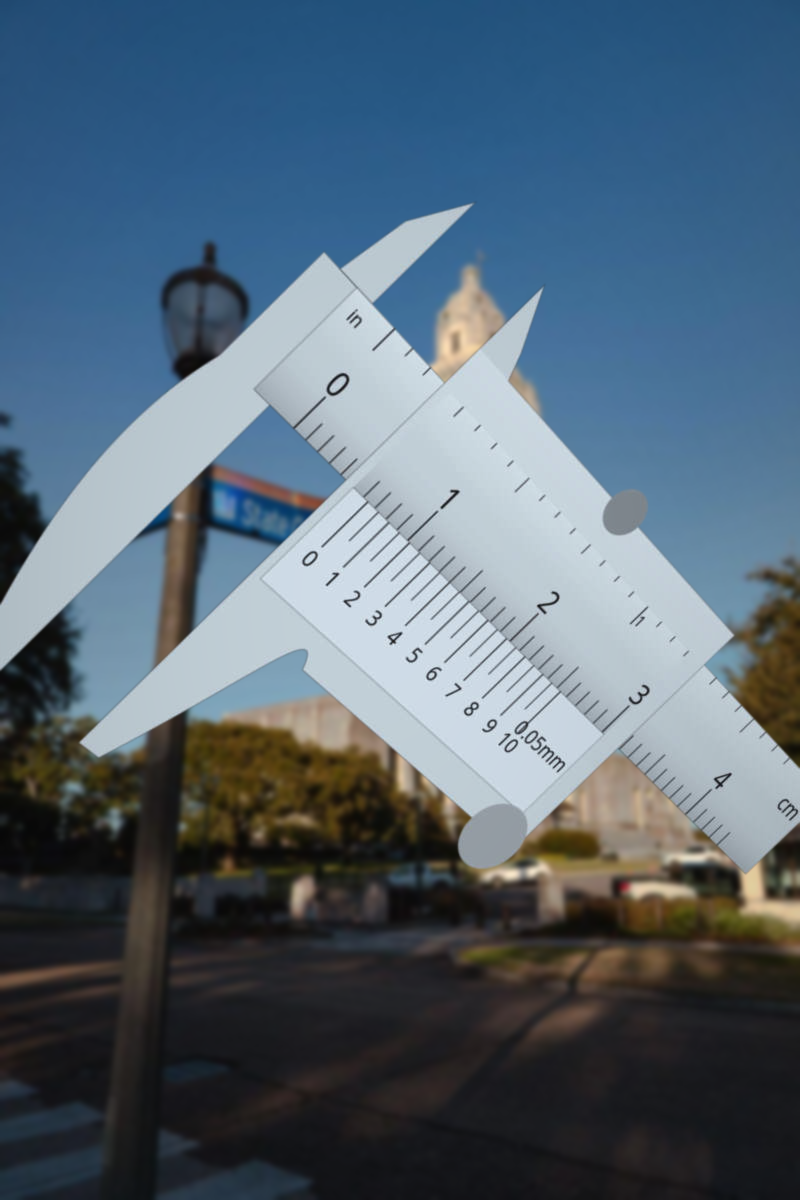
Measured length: 6.4 mm
